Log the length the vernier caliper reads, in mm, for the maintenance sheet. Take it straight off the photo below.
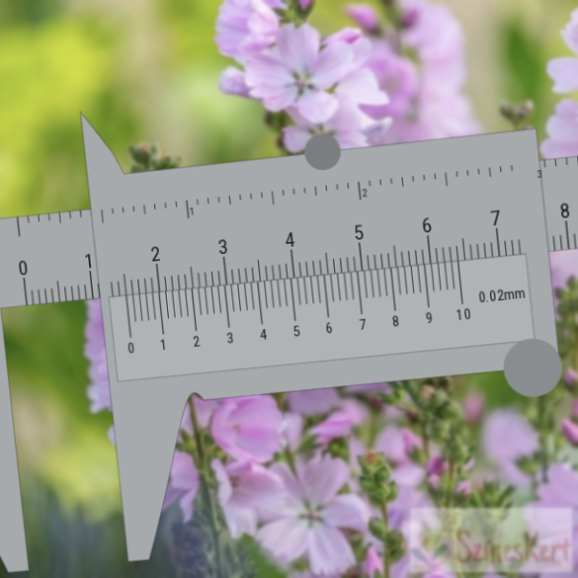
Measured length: 15.0 mm
